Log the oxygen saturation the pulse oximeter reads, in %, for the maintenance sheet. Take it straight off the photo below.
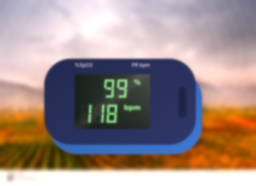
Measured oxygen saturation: 99 %
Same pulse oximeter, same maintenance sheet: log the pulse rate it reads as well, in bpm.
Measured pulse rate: 118 bpm
